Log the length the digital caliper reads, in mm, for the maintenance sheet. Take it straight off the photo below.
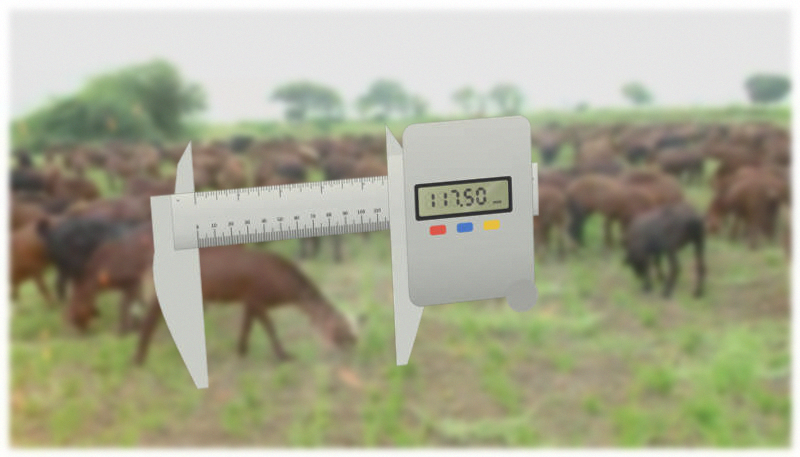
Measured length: 117.50 mm
